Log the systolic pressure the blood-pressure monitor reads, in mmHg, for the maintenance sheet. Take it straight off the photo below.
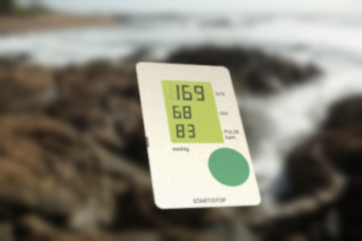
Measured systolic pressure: 169 mmHg
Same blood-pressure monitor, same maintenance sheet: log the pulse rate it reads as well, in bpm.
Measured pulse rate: 83 bpm
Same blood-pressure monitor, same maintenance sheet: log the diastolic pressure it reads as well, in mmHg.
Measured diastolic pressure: 68 mmHg
